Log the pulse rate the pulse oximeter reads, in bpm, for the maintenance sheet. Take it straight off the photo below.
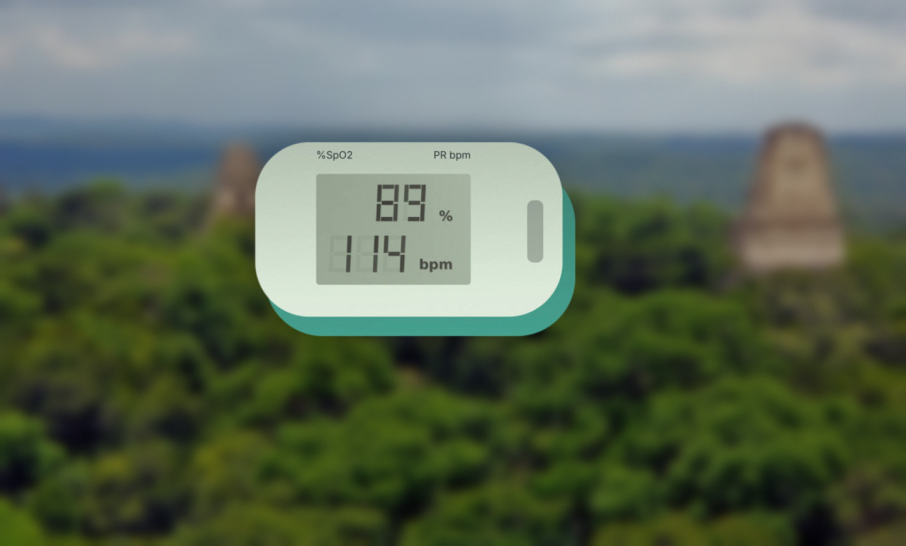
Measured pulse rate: 114 bpm
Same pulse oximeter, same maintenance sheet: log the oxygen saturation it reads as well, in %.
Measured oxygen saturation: 89 %
